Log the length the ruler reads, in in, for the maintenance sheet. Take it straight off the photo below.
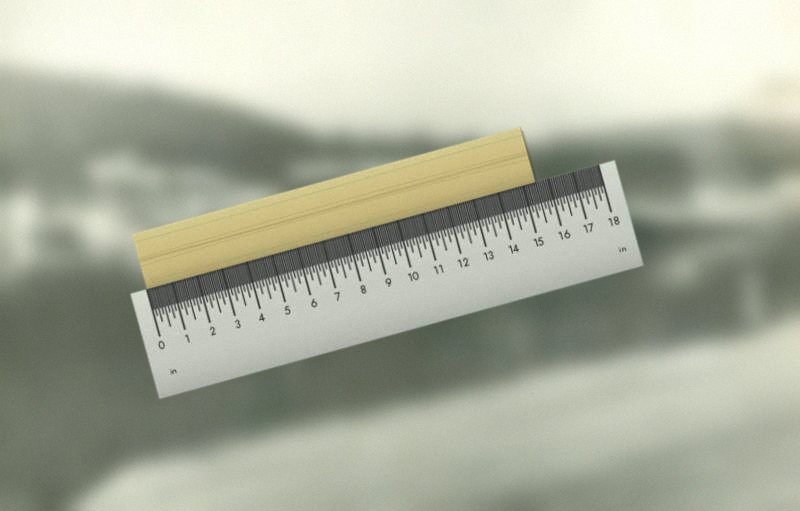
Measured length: 15.5 in
